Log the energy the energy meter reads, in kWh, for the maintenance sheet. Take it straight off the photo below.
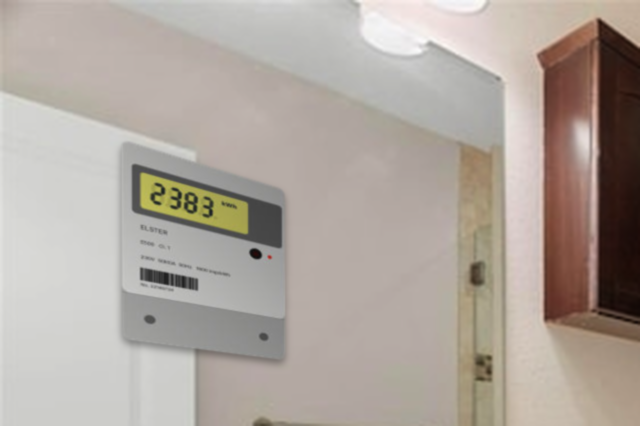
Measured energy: 2383 kWh
